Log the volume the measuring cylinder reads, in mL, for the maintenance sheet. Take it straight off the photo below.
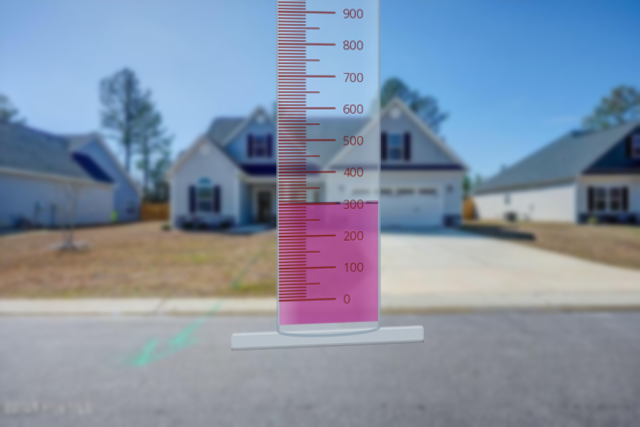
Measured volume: 300 mL
